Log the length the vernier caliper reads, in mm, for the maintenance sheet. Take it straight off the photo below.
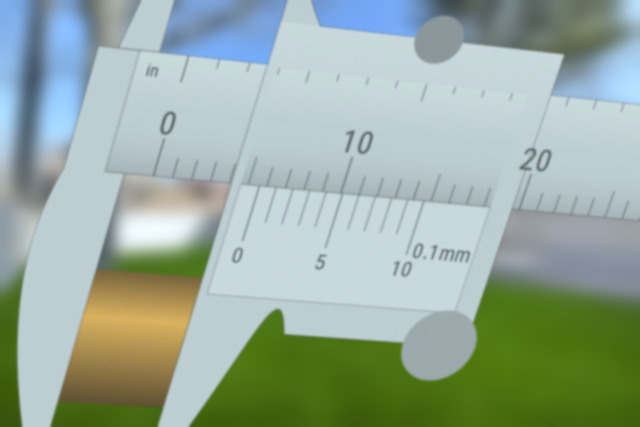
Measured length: 5.6 mm
